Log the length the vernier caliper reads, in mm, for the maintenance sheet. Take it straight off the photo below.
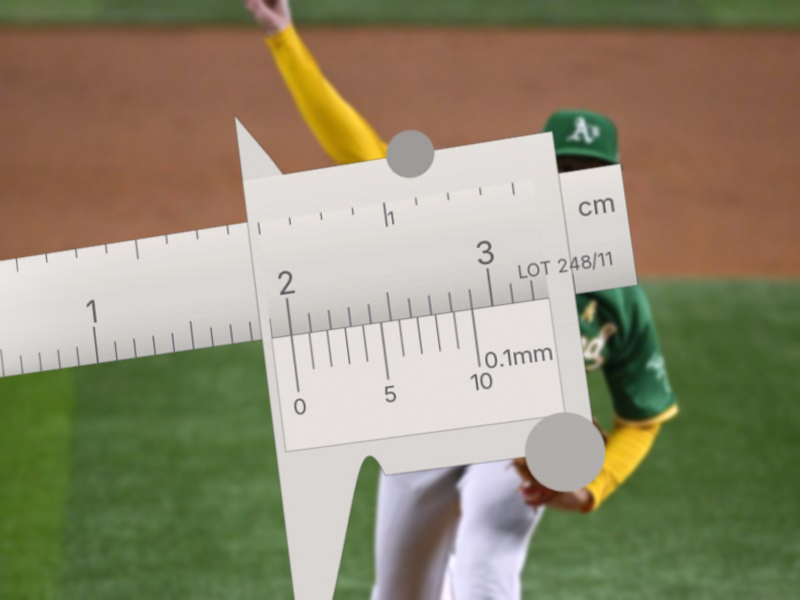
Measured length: 20.0 mm
